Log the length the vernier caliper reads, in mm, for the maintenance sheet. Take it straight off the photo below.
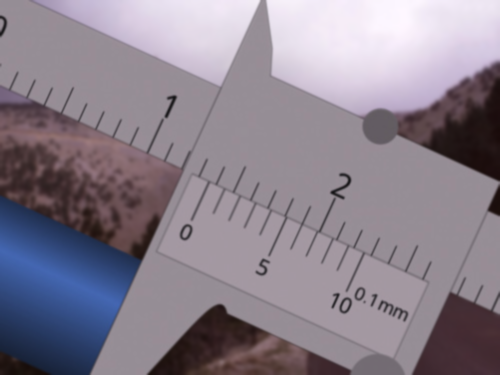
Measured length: 13.6 mm
